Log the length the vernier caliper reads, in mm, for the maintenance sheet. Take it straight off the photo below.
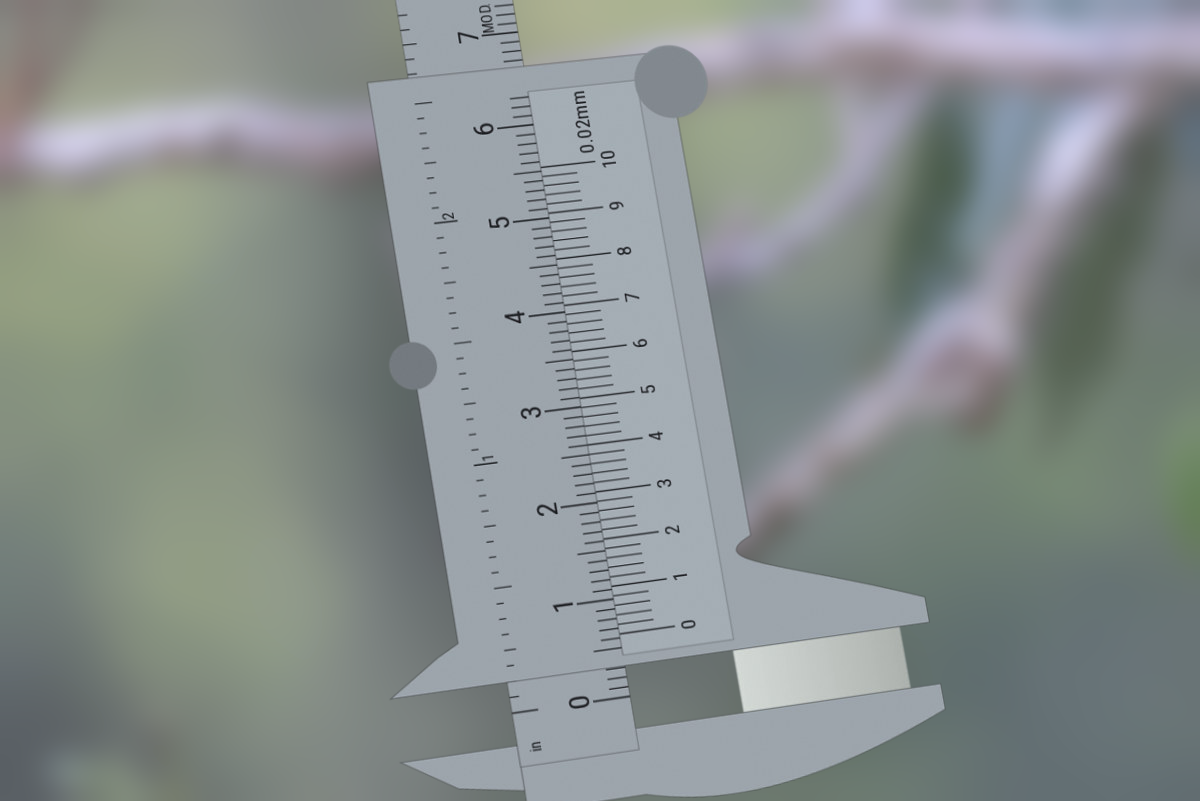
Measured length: 6.4 mm
